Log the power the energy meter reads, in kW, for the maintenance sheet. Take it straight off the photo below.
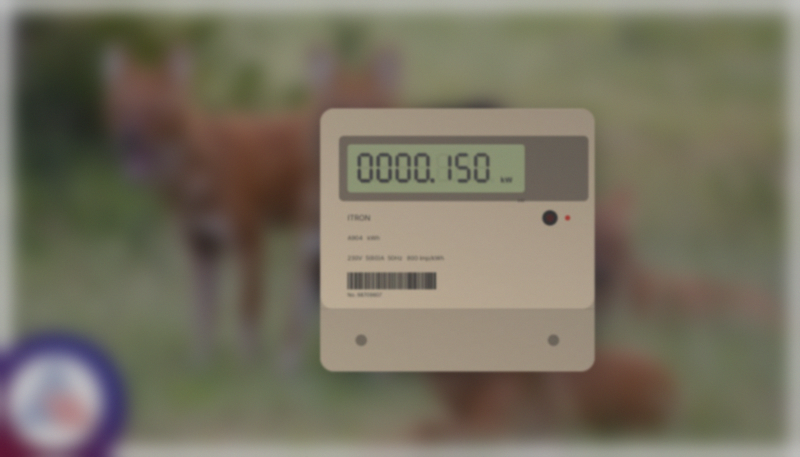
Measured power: 0.150 kW
